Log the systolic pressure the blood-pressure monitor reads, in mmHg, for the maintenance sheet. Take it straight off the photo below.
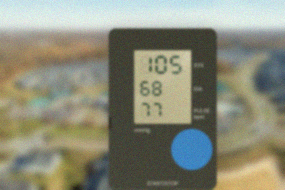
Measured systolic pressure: 105 mmHg
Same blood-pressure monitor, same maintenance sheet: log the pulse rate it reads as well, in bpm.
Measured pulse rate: 77 bpm
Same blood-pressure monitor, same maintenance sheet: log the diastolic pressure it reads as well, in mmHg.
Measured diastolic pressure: 68 mmHg
